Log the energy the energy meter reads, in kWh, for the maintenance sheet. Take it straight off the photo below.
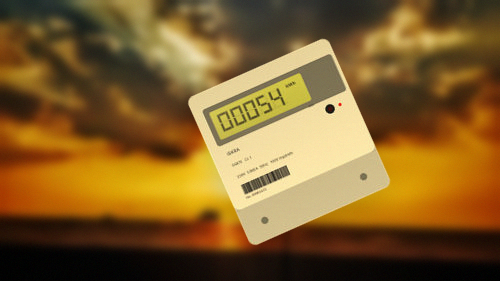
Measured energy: 54 kWh
